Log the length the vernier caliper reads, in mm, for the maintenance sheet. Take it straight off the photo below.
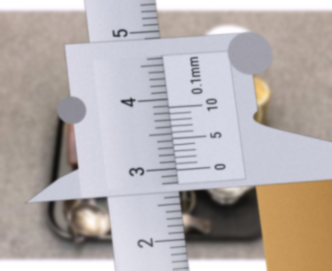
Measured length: 29.8 mm
